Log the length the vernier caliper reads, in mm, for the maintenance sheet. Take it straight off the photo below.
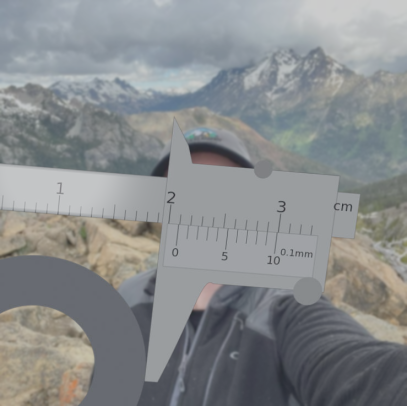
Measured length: 20.9 mm
